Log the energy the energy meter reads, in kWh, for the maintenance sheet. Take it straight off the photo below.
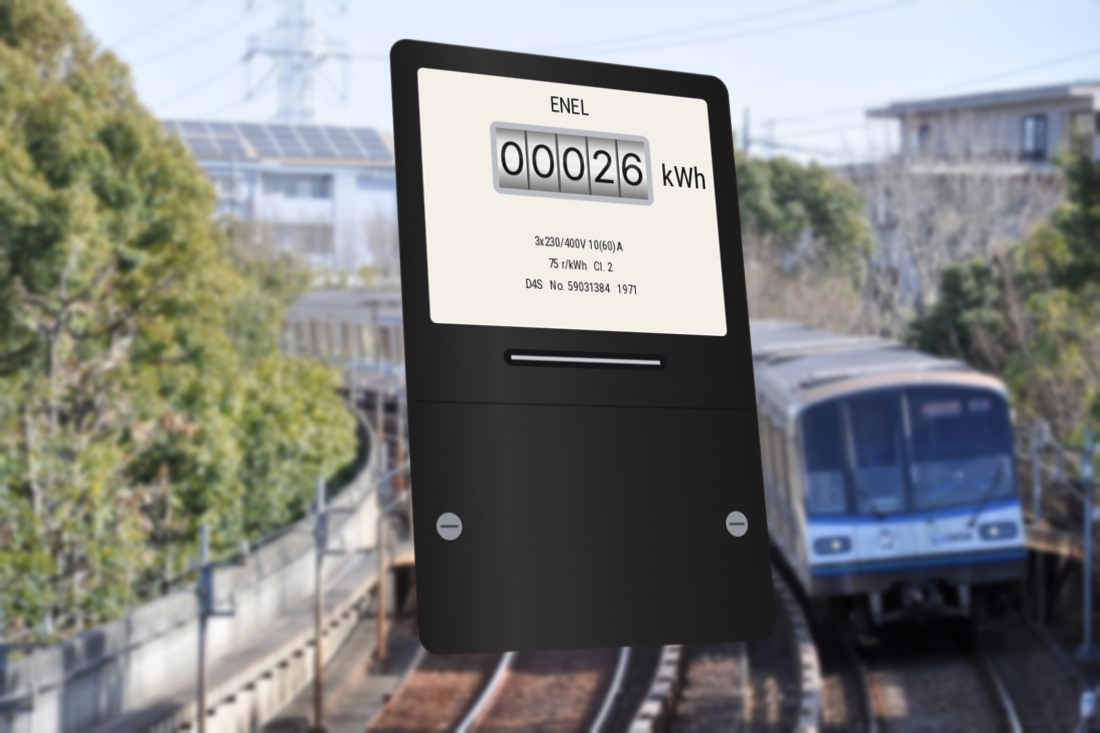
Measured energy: 26 kWh
